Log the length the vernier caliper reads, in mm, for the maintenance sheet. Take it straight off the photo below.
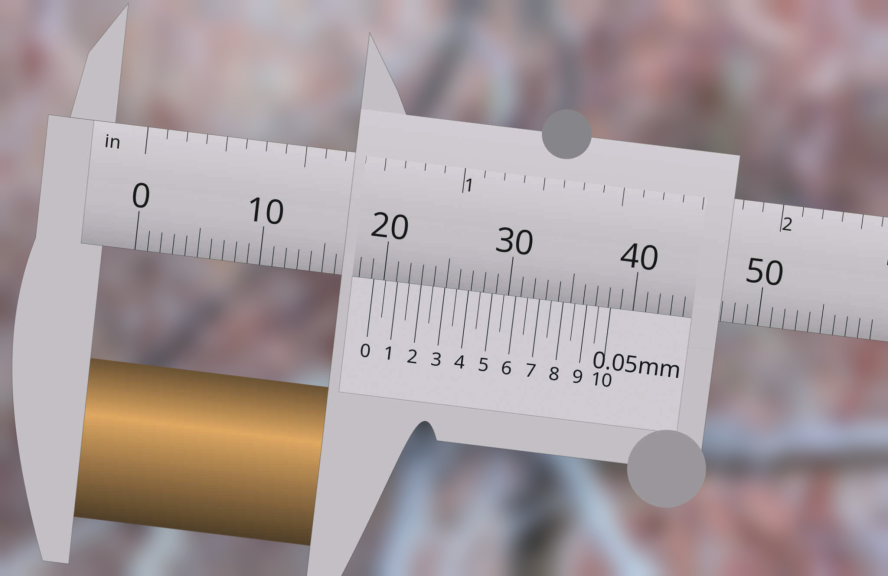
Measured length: 19.2 mm
